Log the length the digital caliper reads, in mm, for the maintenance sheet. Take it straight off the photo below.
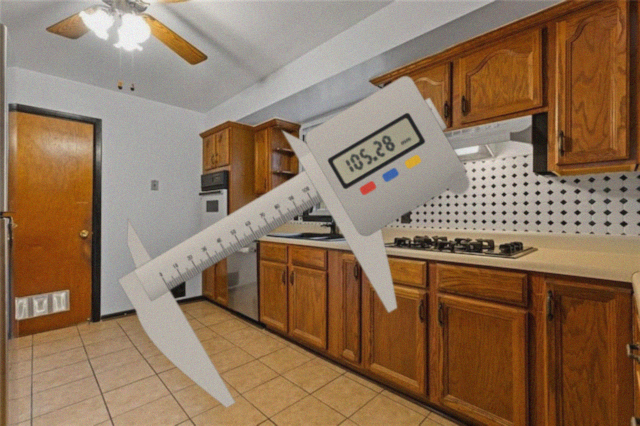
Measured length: 105.28 mm
